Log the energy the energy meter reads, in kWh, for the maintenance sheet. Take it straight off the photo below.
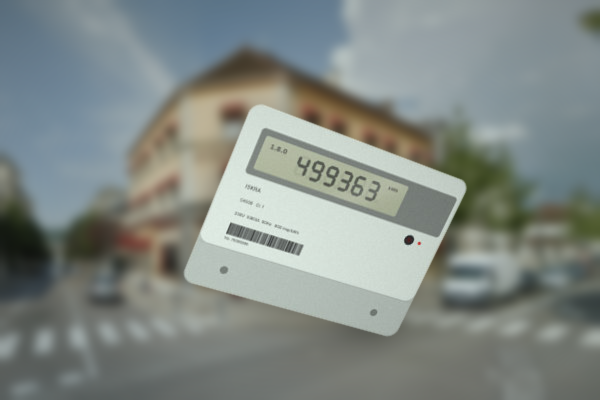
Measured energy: 499363 kWh
